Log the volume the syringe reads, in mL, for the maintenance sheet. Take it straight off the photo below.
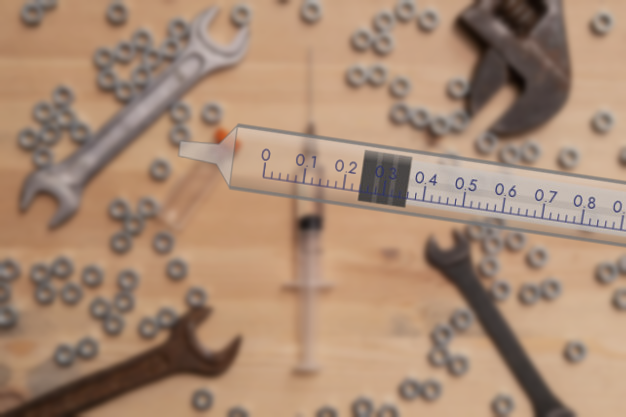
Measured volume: 0.24 mL
